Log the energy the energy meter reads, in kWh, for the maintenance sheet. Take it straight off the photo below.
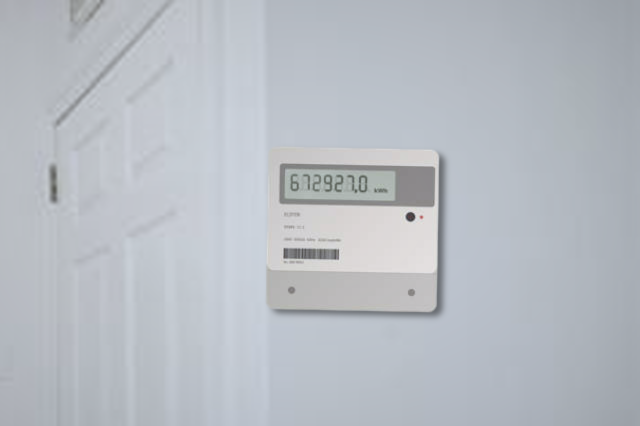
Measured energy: 672927.0 kWh
